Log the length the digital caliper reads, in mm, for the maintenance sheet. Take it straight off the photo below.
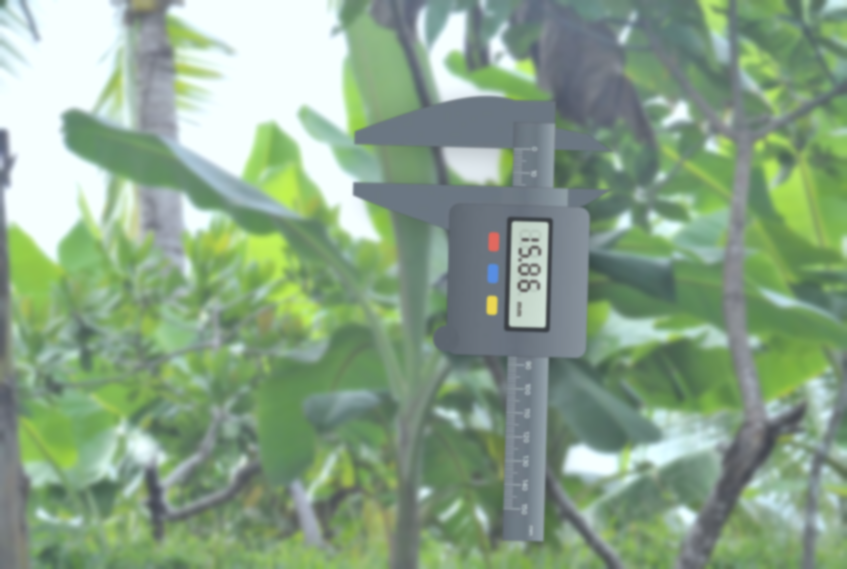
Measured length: 15.86 mm
